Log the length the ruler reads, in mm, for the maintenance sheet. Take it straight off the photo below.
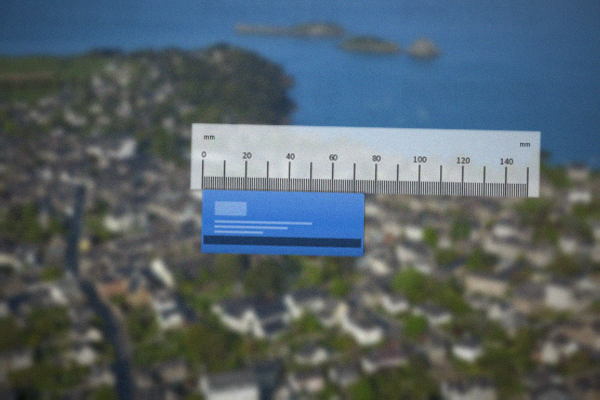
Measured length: 75 mm
